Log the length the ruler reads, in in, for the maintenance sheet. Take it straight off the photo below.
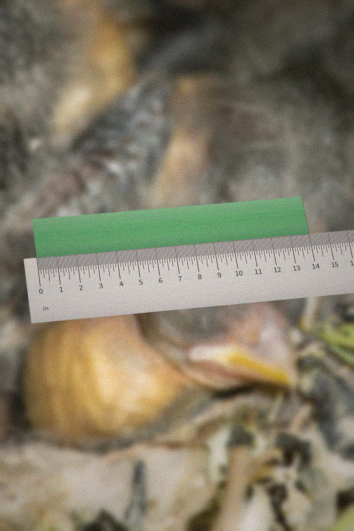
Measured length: 14 in
